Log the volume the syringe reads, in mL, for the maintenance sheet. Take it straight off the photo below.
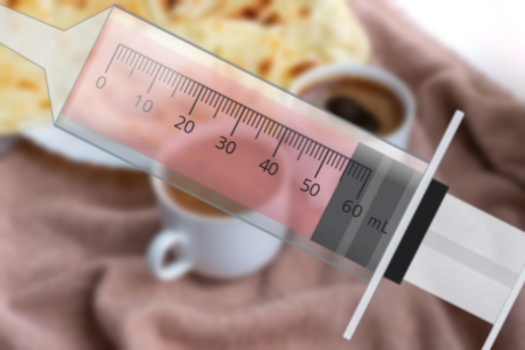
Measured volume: 55 mL
